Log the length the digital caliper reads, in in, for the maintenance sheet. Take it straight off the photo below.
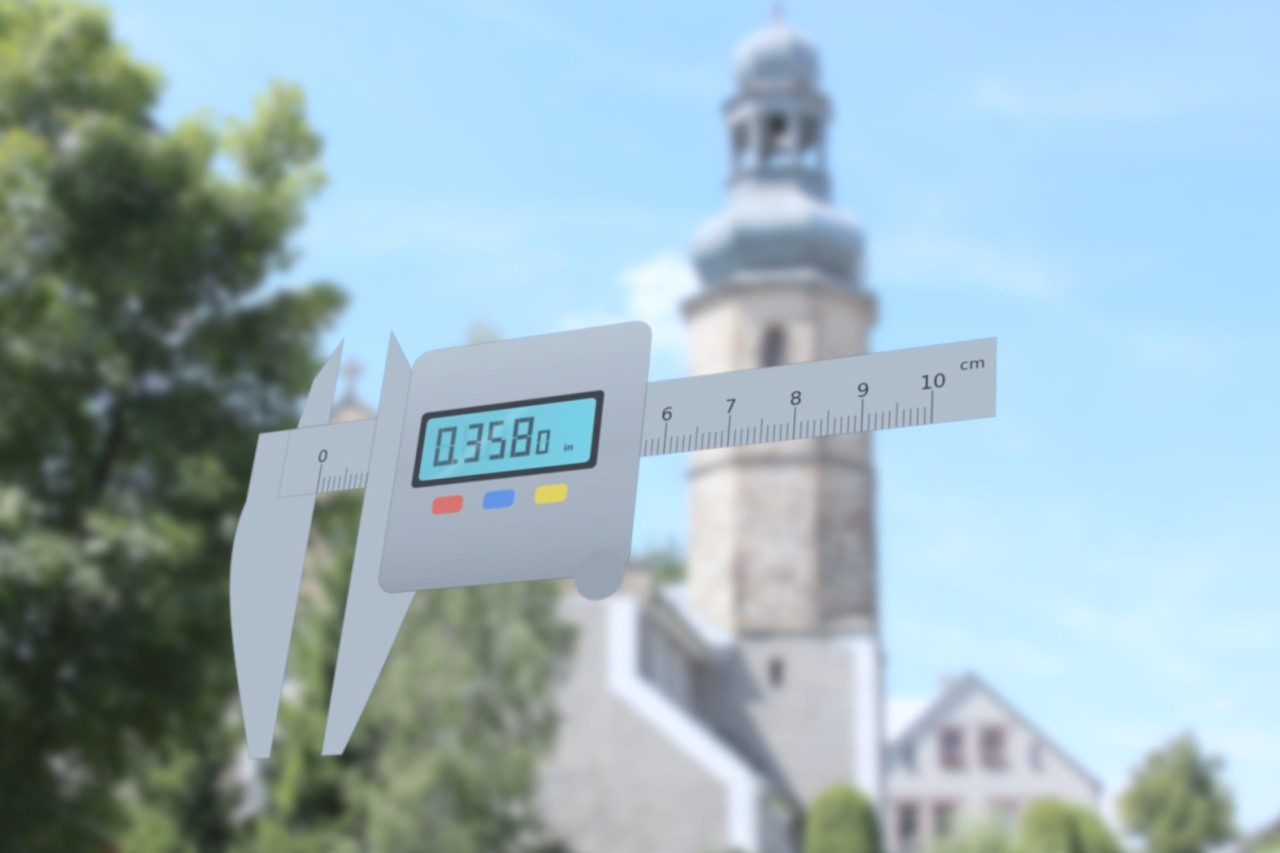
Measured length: 0.3580 in
